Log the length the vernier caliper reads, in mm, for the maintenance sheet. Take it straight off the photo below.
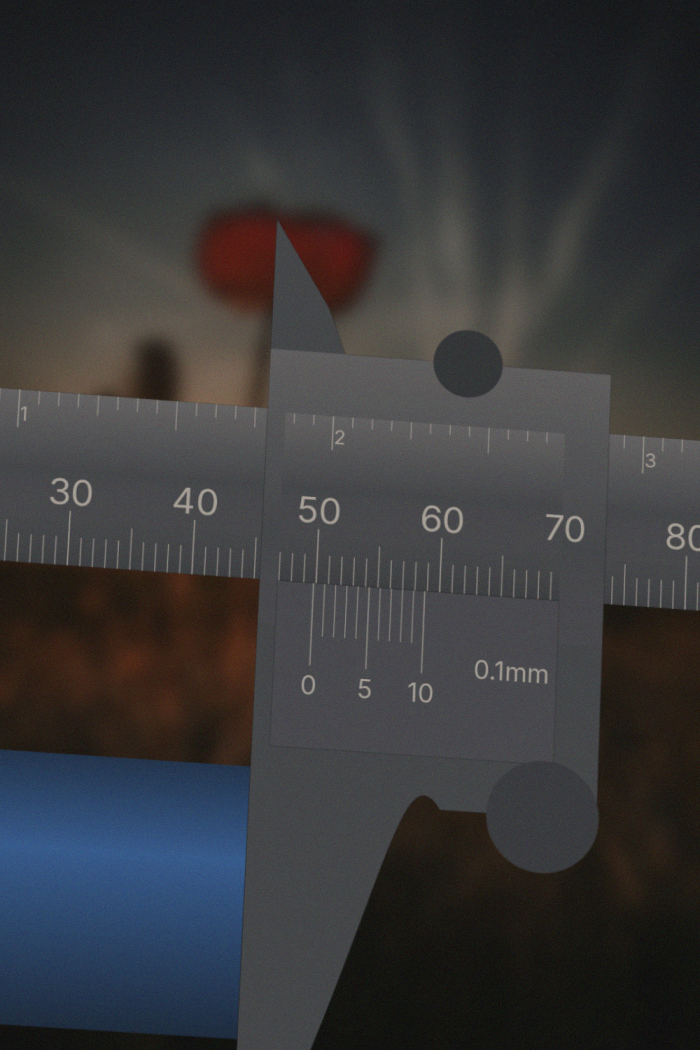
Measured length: 49.8 mm
